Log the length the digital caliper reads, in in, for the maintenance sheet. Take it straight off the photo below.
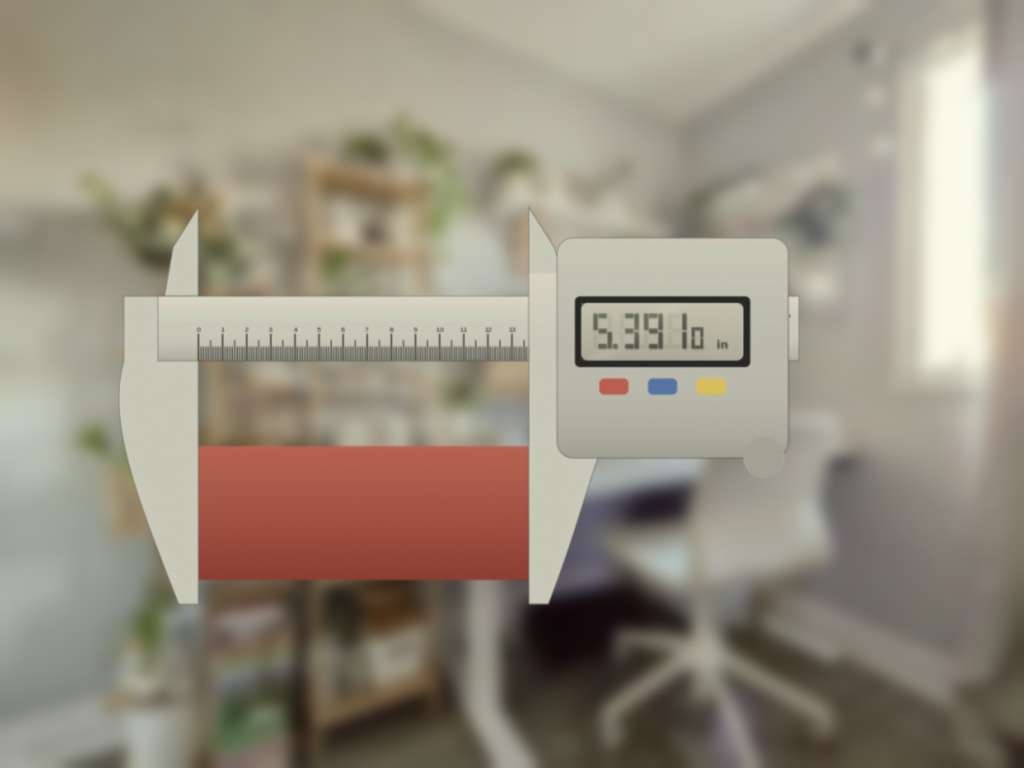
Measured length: 5.3910 in
